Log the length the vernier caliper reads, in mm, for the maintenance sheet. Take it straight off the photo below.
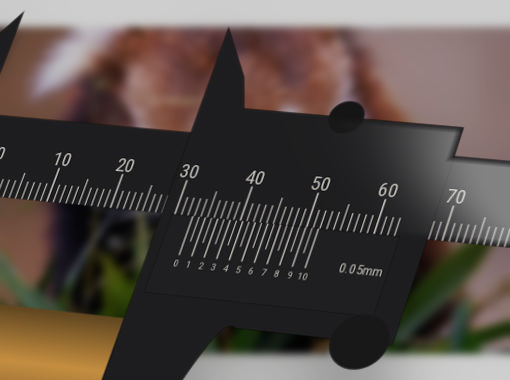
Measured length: 32.8 mm
